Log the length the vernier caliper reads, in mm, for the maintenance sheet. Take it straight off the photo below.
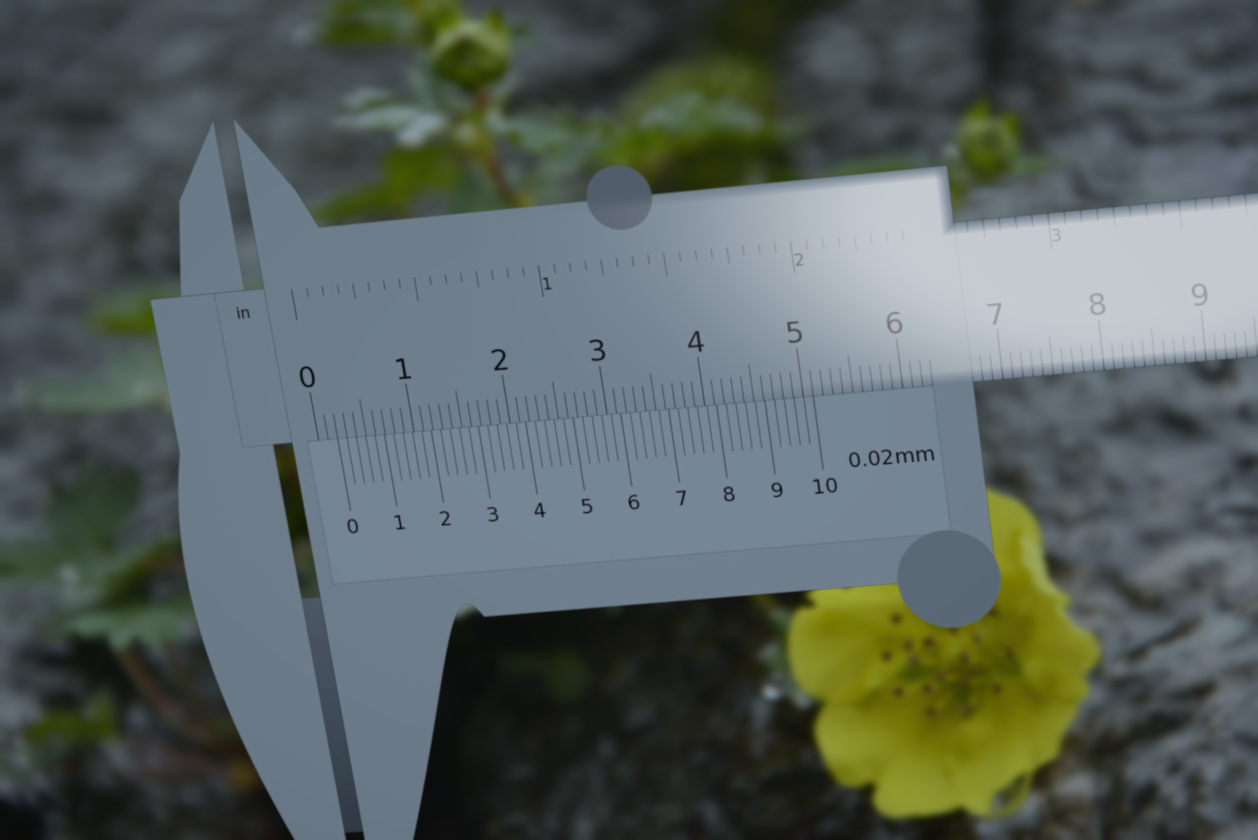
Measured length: 2.0 mm
